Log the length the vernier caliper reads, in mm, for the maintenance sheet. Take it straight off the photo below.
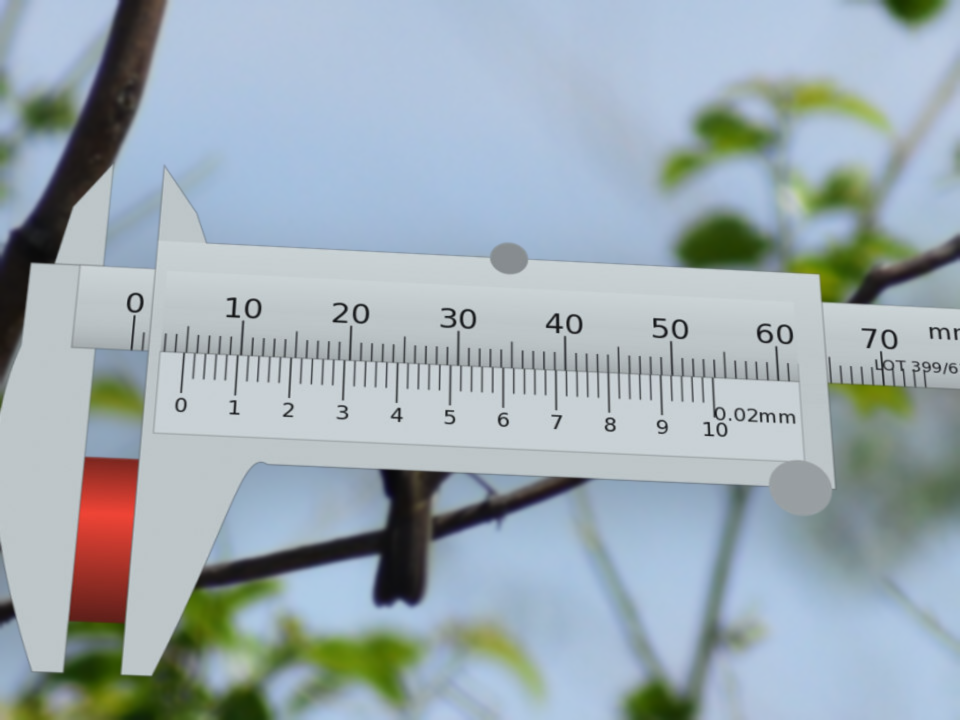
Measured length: 4.8 mm
